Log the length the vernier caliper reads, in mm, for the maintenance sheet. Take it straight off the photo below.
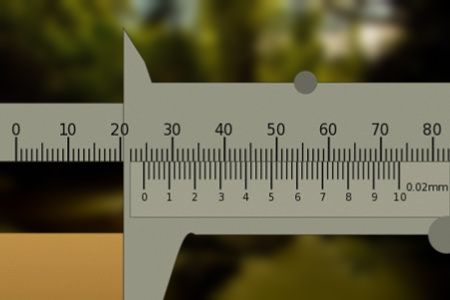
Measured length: 24.5 mm
